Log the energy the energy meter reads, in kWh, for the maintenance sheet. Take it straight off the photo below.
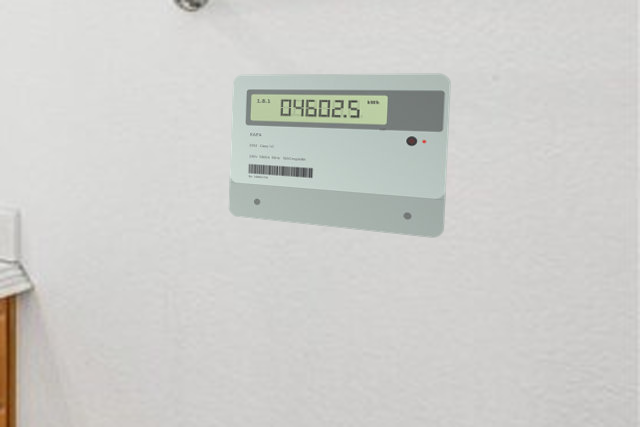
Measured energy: 4602.5 kWh
